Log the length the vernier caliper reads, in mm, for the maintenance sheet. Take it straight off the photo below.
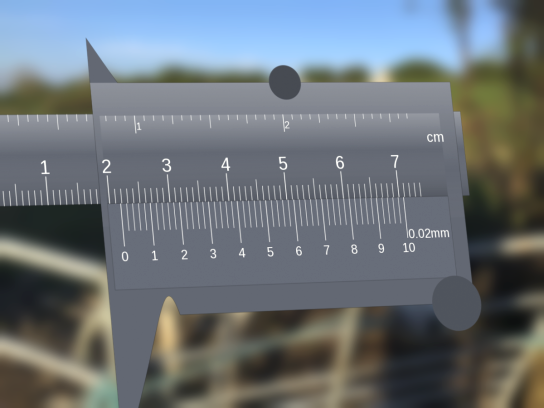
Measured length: 21.8 mm
